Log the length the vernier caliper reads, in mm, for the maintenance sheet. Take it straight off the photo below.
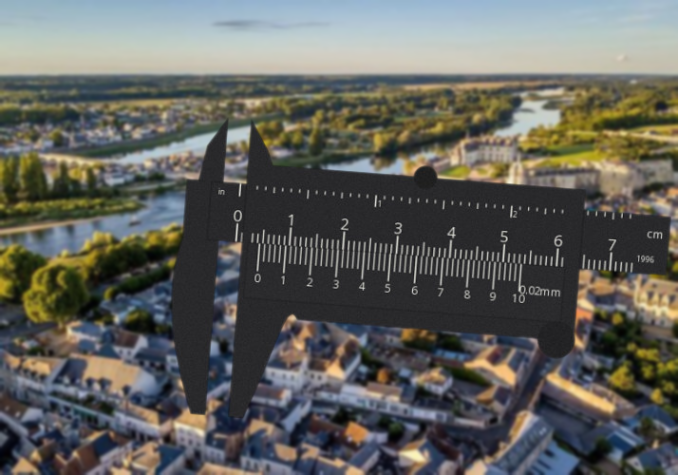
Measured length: 4.4 mm
